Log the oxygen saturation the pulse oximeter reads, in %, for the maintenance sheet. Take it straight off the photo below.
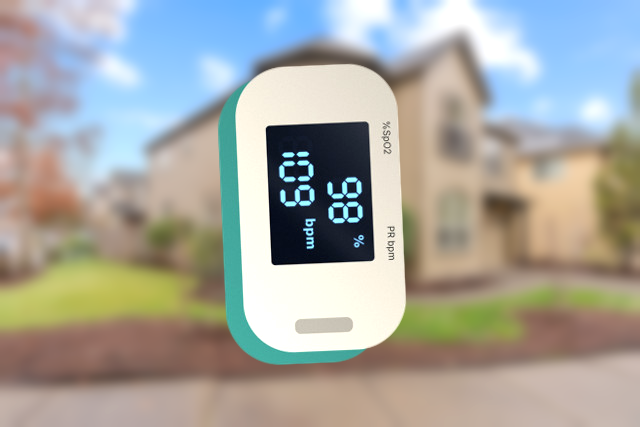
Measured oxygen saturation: 98 %
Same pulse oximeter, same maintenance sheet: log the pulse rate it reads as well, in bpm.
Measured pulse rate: 109 bpm
